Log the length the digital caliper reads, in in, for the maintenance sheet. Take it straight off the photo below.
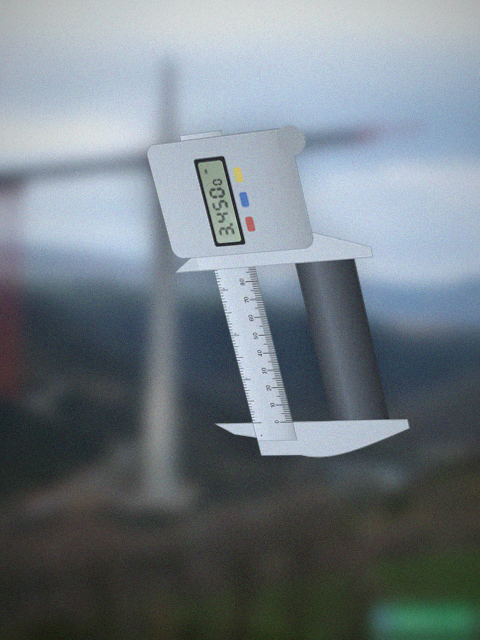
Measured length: 3.4500 in
